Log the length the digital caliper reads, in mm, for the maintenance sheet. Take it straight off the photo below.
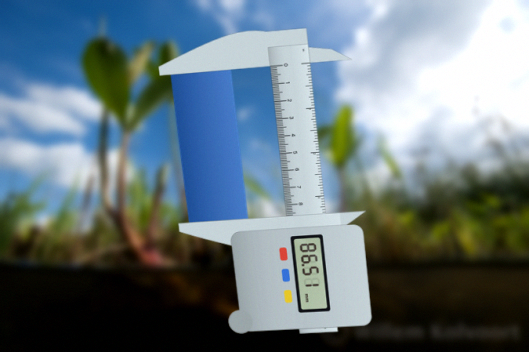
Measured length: 86.51 mm
